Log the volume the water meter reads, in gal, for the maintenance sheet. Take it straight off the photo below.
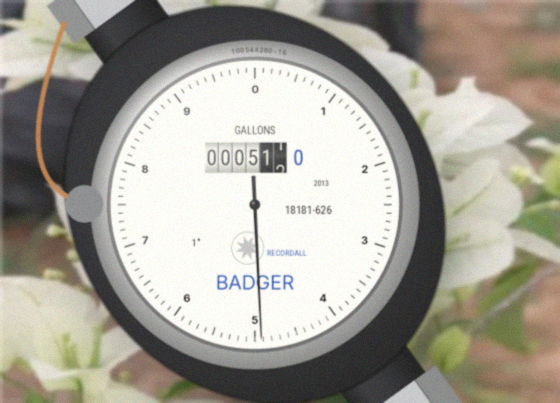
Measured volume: 5114.9 gal
